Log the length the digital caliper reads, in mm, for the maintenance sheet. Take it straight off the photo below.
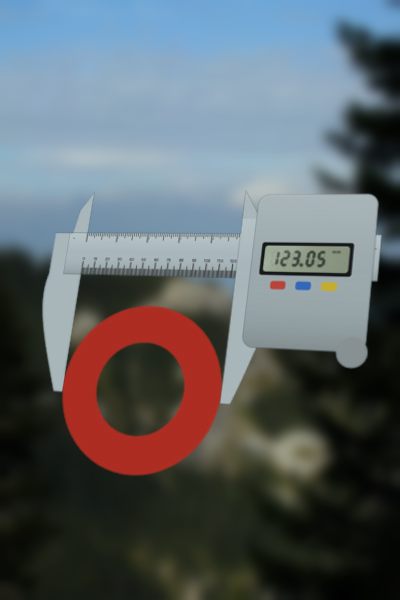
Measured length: 123.05 mm
